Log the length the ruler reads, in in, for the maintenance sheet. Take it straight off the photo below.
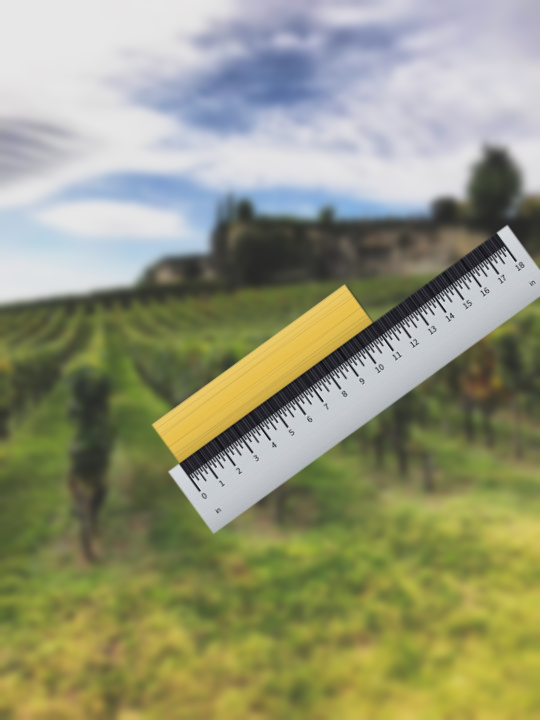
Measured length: 11 in
